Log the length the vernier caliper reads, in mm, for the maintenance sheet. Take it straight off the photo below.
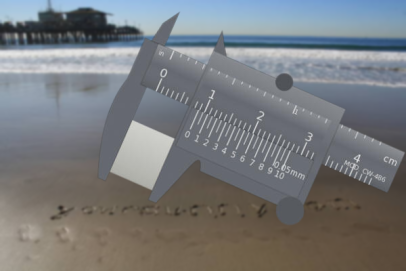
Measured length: 8.8 mm
